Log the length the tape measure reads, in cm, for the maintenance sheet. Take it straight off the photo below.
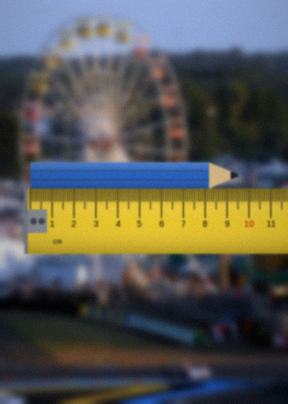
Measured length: 9.5 cm
